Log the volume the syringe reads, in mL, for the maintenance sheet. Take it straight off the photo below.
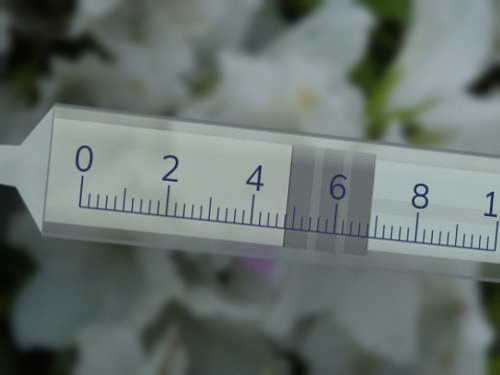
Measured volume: 4.8 mL
